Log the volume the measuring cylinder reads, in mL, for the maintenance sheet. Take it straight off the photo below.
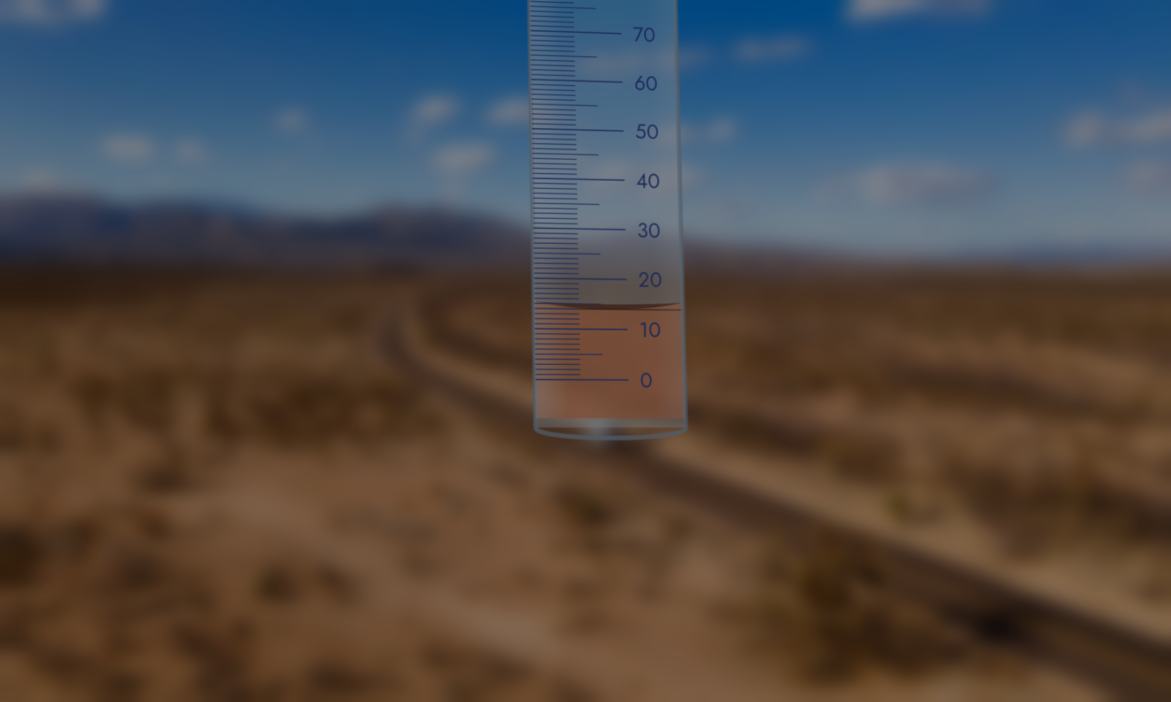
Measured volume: 14 mL
